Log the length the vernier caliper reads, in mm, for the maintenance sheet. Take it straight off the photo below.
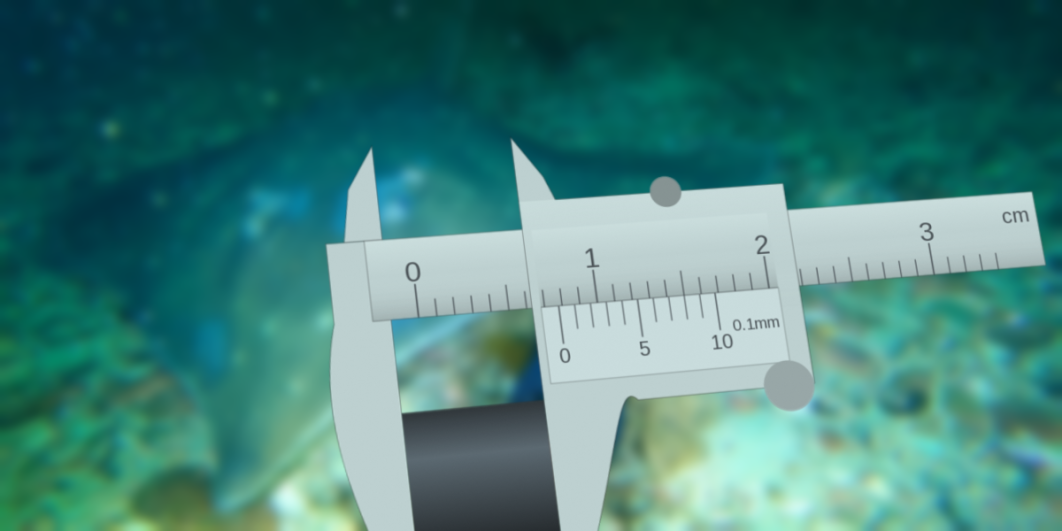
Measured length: 7.8 mm
